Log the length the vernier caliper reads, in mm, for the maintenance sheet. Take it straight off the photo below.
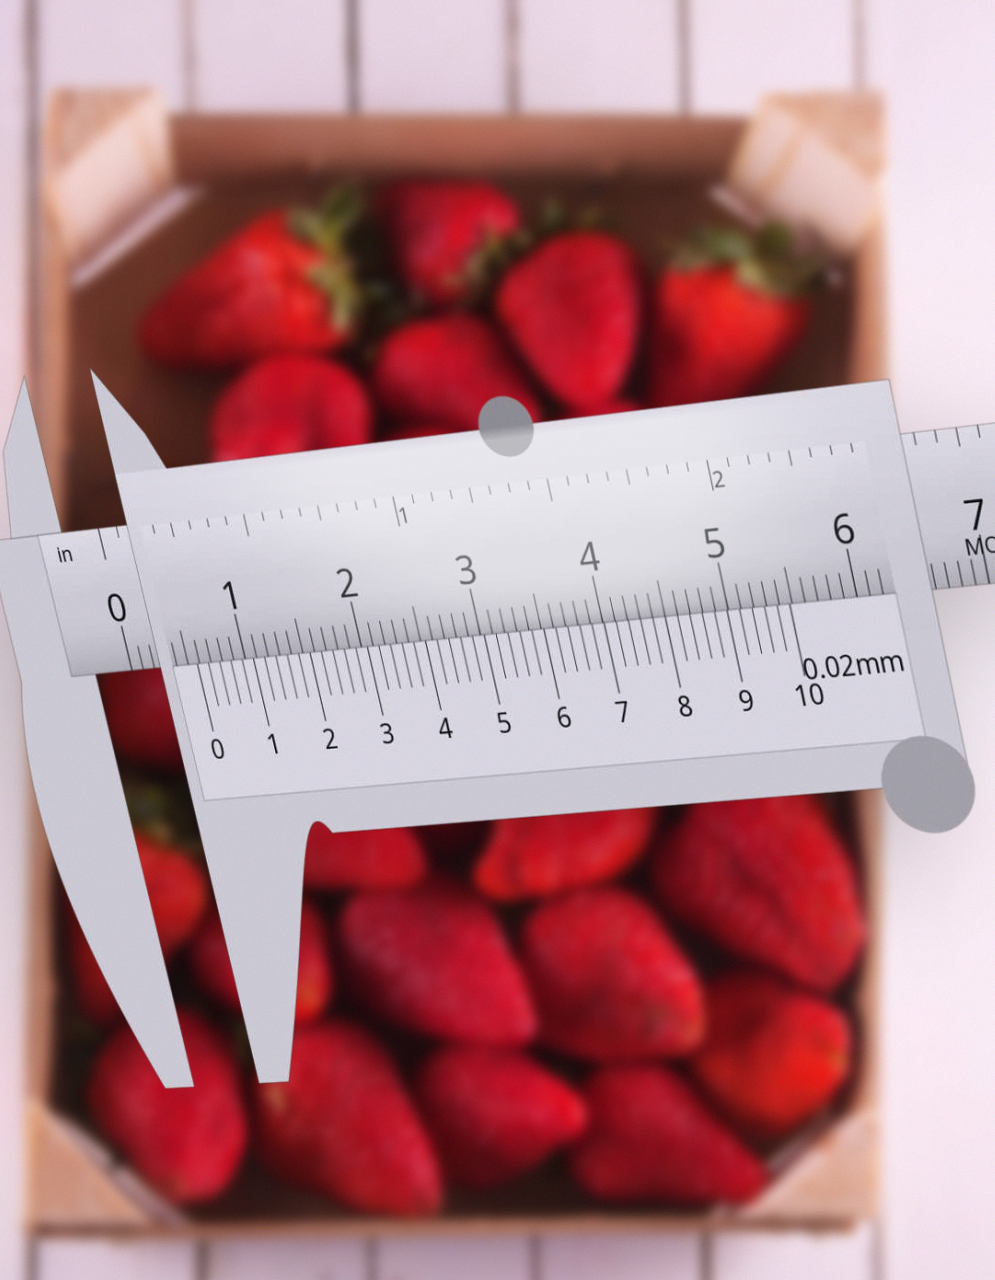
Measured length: 5.8 mm
